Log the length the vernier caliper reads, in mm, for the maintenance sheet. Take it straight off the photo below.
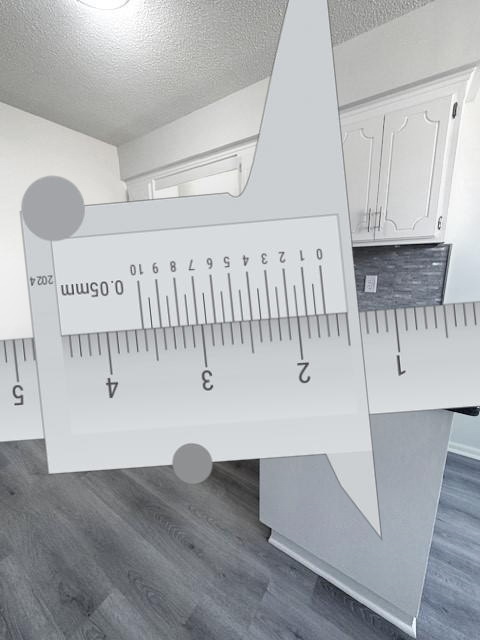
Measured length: 17.2 mm
